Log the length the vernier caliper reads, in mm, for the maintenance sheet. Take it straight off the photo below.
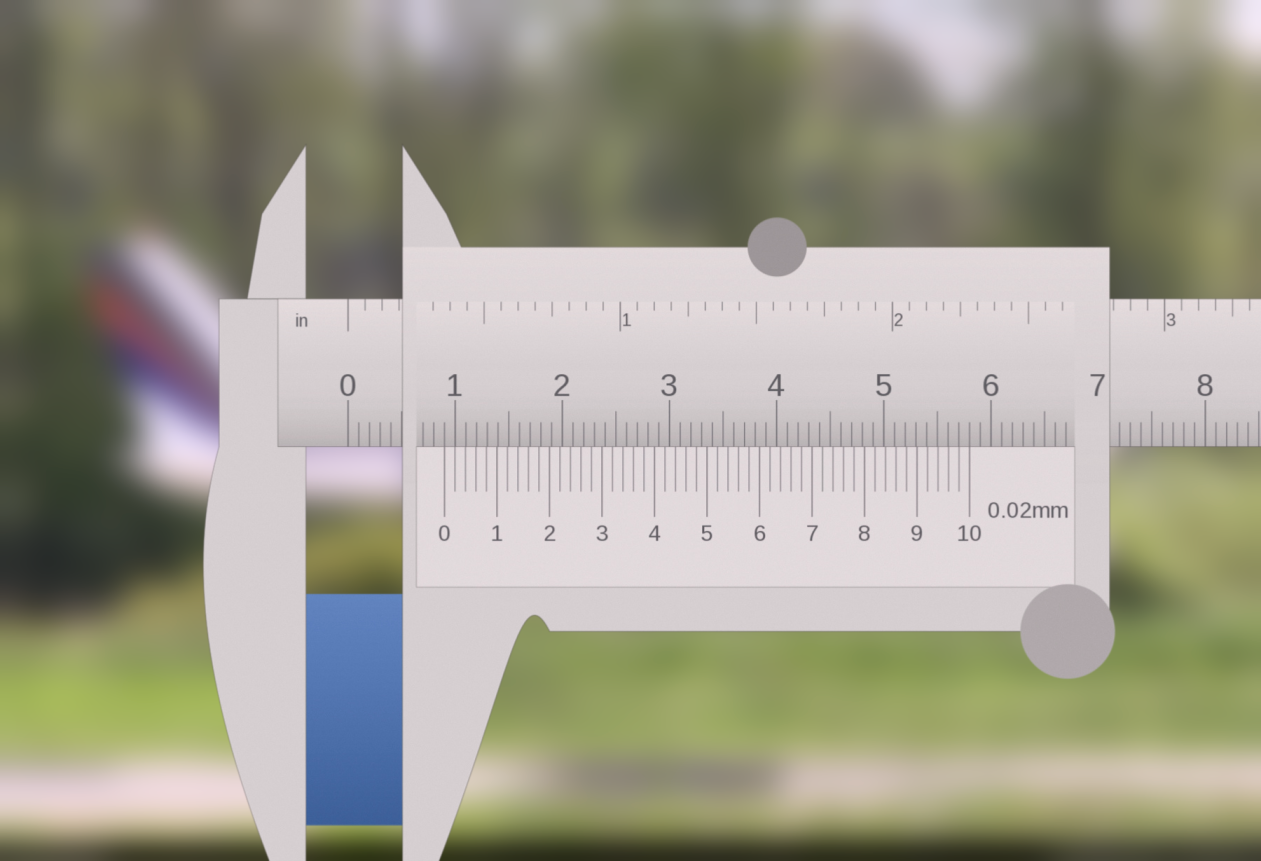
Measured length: 9.0 mm
